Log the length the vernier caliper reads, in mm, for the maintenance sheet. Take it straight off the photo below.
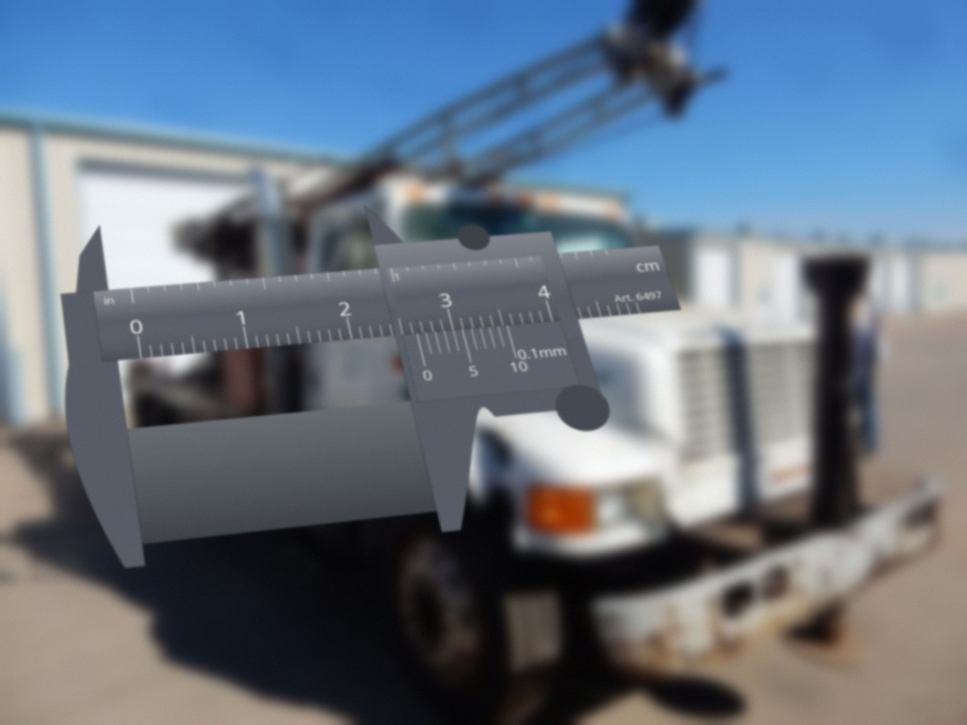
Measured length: 26.4 mm
